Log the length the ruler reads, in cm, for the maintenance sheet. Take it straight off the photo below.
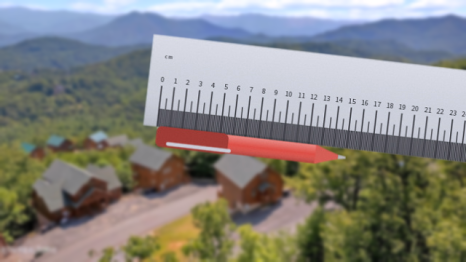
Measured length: 15 cm
